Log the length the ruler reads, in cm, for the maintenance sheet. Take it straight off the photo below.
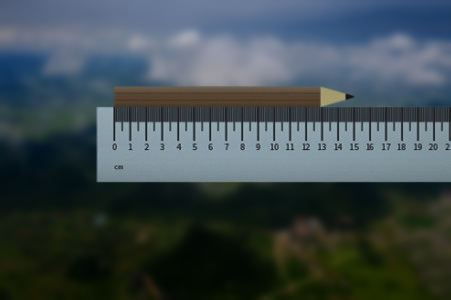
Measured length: 15 cm
